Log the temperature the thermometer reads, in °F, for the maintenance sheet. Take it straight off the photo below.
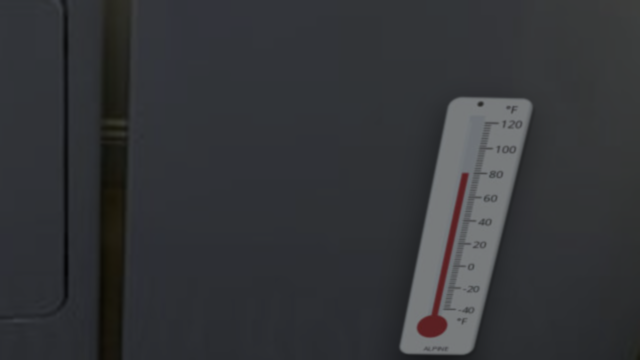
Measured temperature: 80 °F
